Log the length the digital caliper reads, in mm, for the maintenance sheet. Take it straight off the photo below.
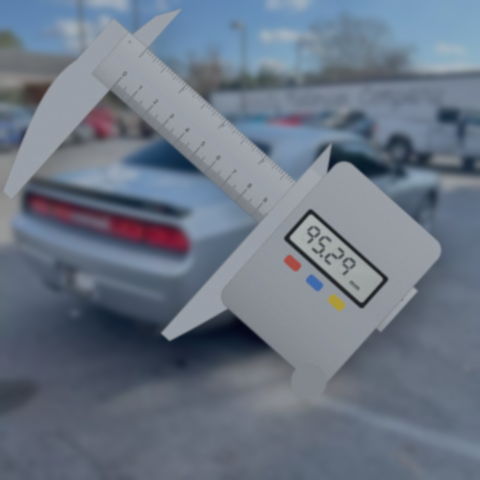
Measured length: 95.29 mm
